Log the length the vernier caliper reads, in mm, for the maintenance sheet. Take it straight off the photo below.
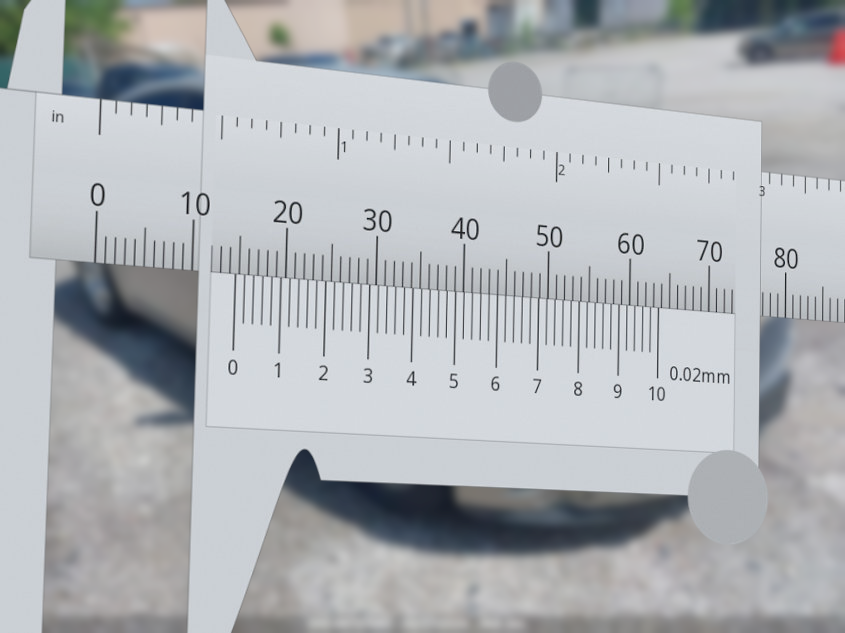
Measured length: 14.6 mm
